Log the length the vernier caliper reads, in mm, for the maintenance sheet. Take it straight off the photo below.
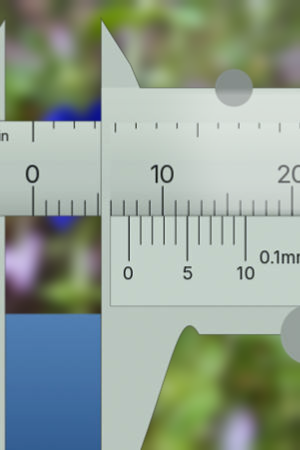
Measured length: 7.4 mm
